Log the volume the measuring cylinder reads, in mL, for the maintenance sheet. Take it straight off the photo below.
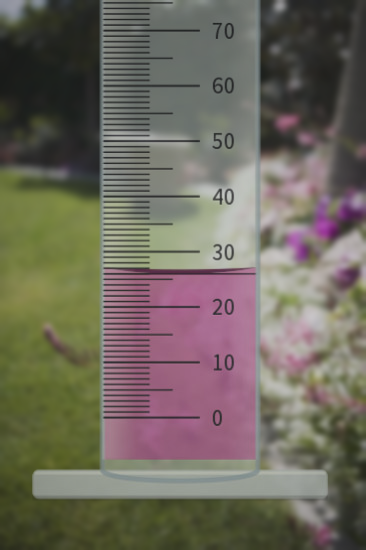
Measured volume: 26 mL
